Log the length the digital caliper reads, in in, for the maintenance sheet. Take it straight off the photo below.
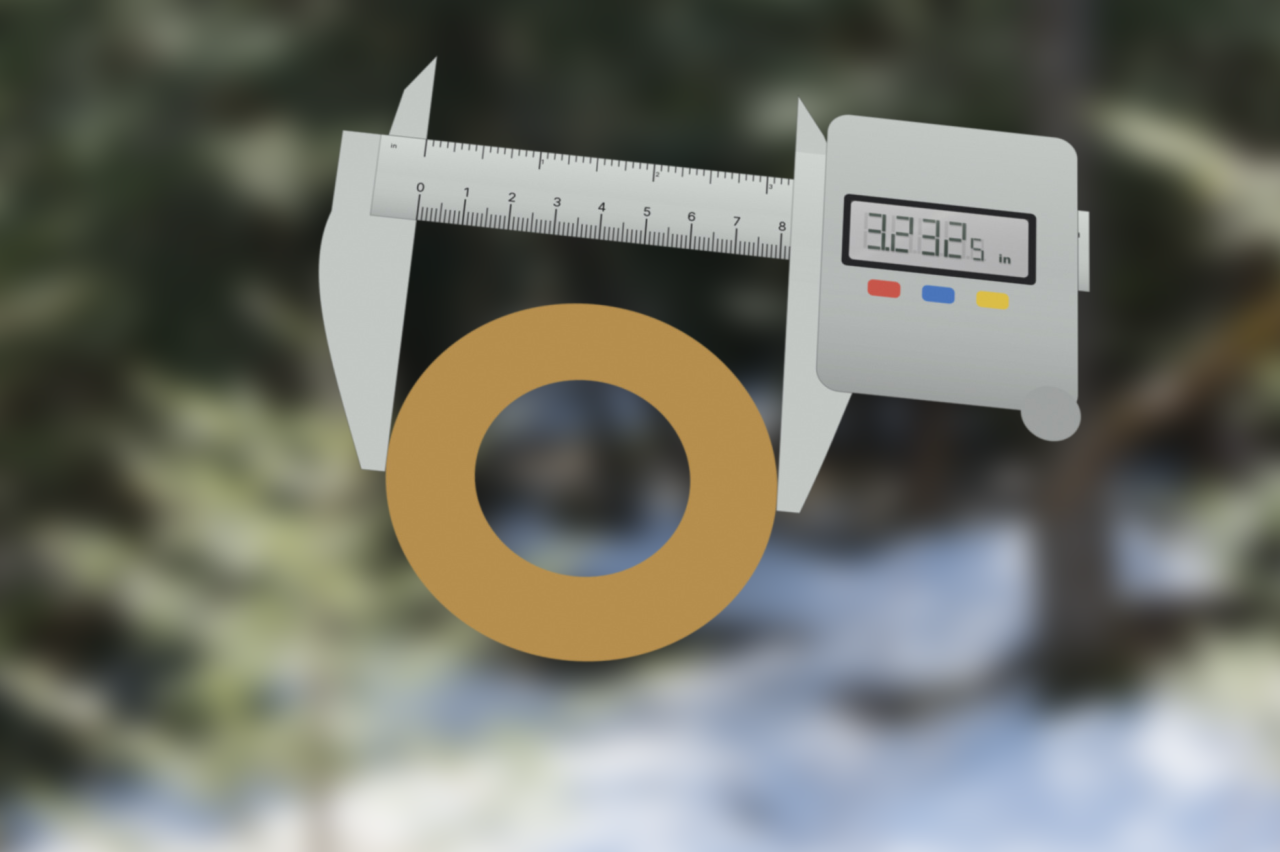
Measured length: 3.2325 in
